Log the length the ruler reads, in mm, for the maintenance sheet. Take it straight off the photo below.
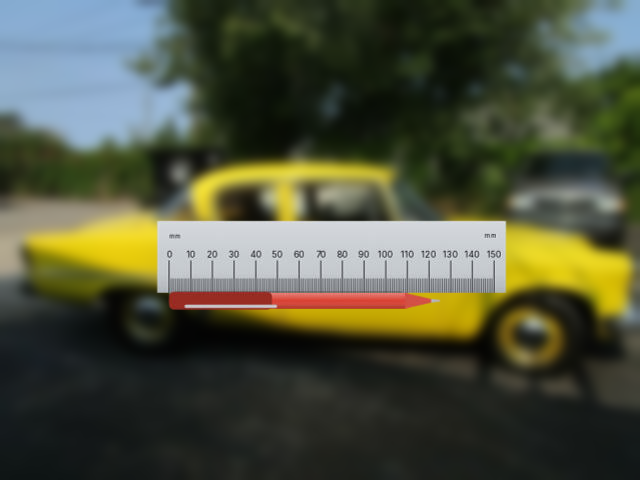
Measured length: 125 mm
